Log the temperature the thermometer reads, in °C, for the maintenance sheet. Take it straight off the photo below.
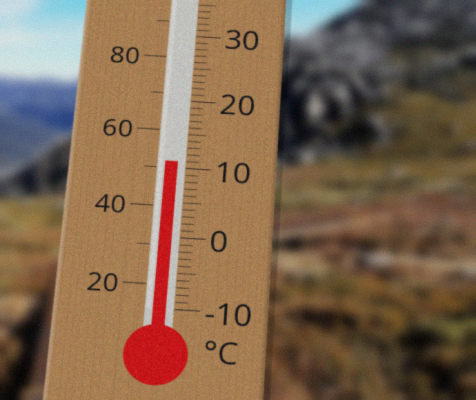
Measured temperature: 11 °C
